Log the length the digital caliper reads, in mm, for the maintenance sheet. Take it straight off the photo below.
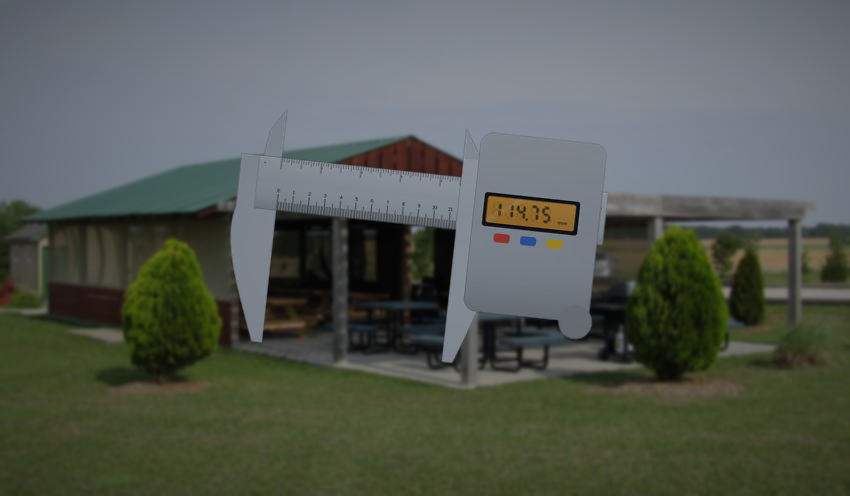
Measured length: 114.75 mm
